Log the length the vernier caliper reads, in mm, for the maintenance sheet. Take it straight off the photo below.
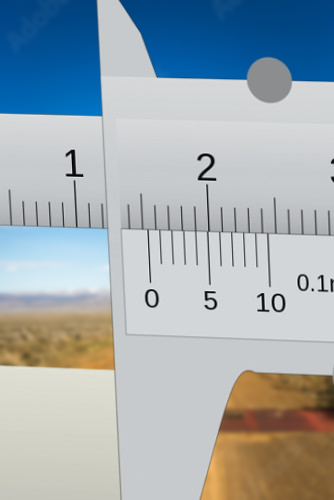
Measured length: 15.4 mm
